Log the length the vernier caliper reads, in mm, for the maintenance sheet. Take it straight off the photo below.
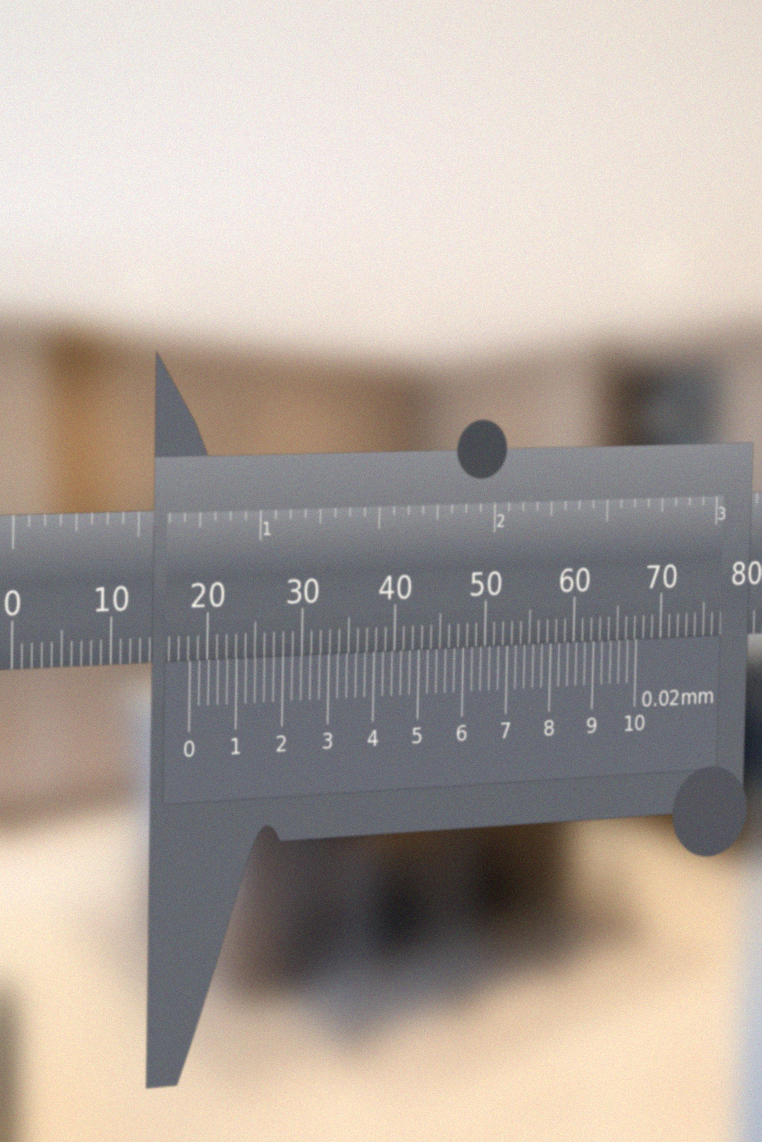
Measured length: 18.2 mm
